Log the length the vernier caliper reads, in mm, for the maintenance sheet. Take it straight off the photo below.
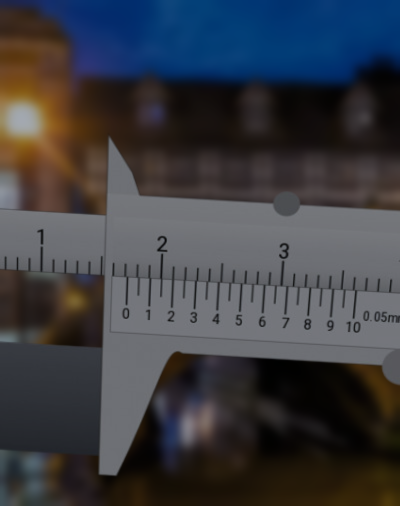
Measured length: 17.2 mm
